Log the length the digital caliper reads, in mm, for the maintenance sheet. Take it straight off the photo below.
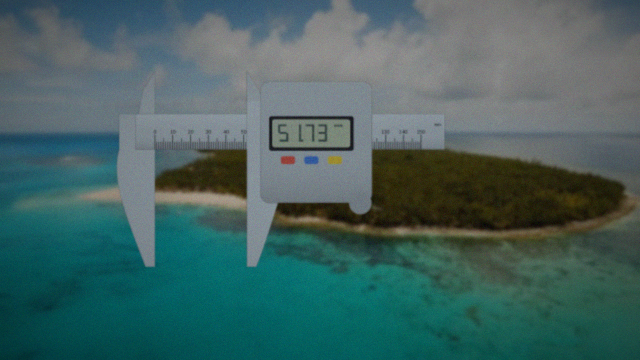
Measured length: 51.73 mm
